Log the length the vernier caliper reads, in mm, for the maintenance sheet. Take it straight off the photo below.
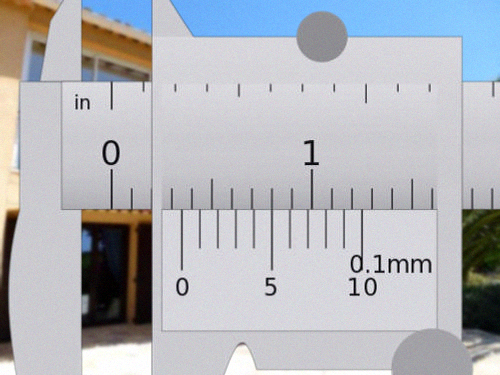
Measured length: 3.5 mm
